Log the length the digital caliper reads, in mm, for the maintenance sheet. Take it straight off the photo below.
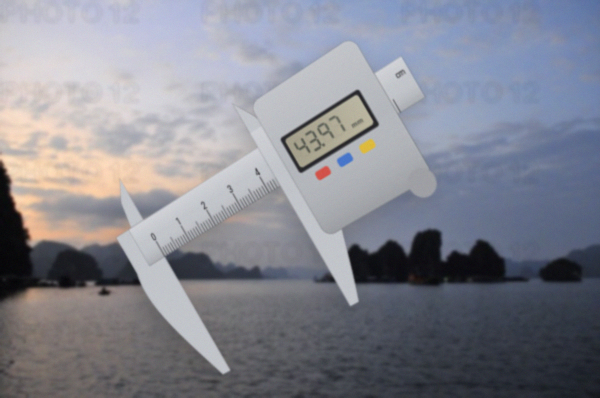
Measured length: 43.97 mm
